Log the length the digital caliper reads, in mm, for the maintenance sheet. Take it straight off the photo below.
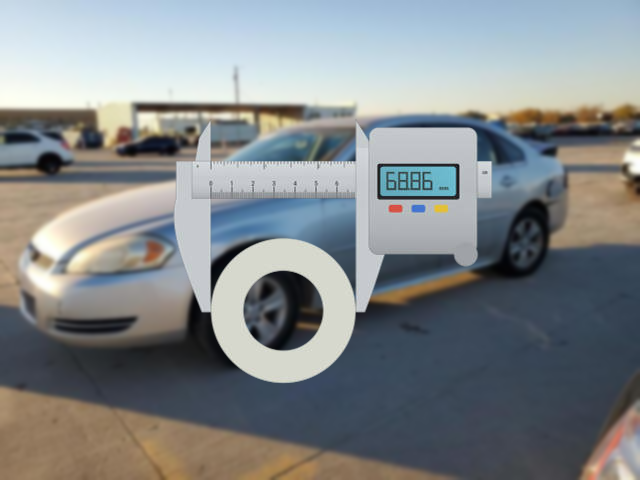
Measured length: 68.86 mm
